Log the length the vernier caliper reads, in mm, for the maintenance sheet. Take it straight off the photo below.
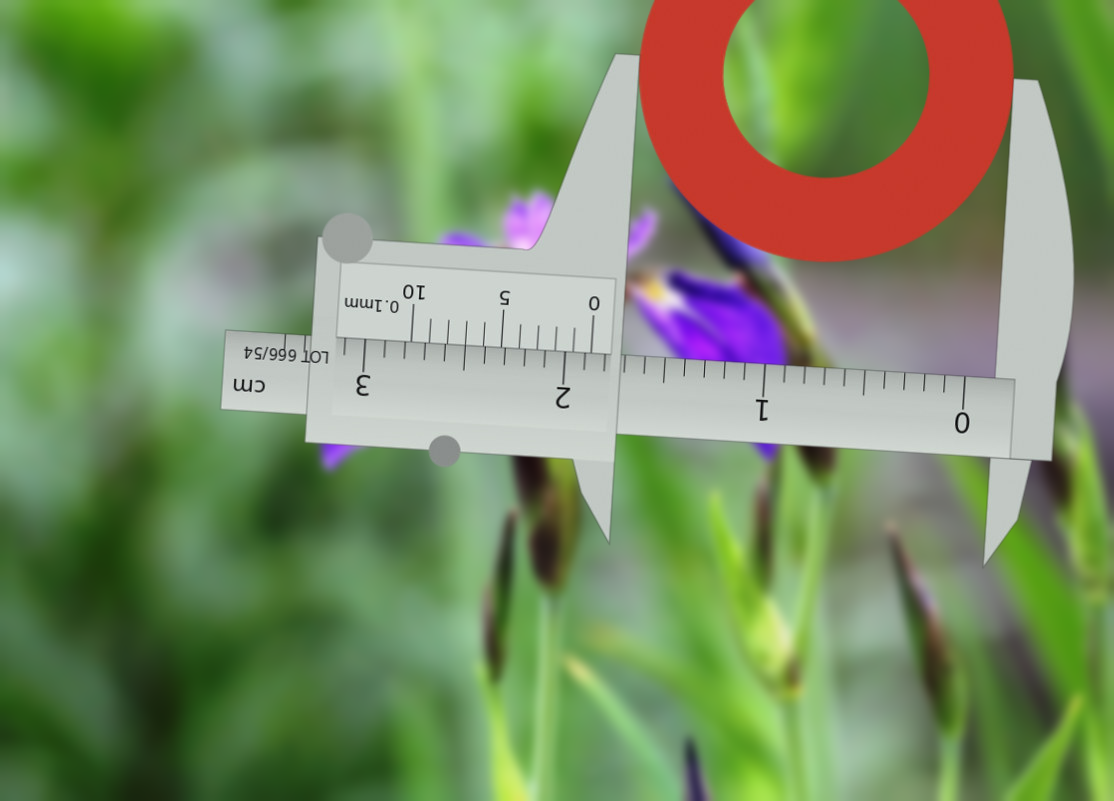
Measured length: 18.7 mm
